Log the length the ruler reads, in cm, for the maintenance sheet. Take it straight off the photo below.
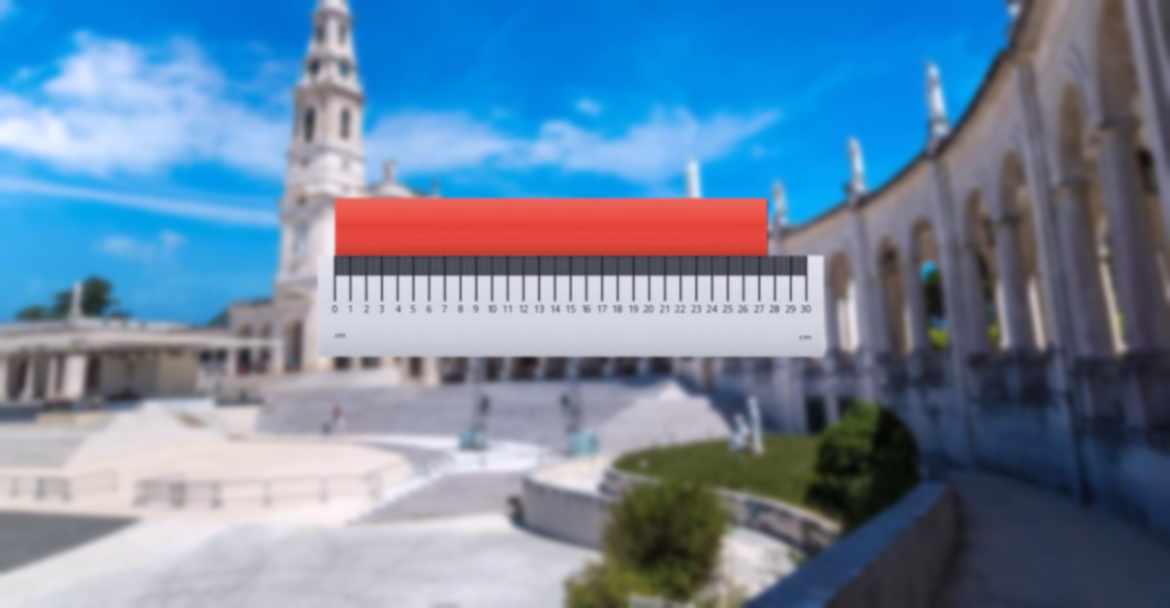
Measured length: 27.5 cm
